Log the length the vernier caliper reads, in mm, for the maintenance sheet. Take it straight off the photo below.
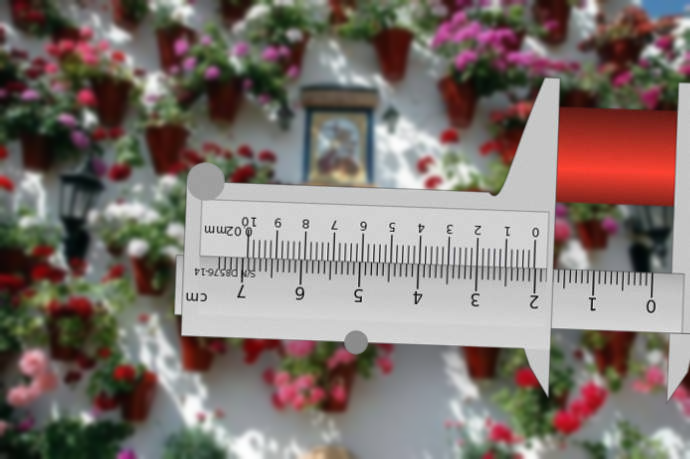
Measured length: 20.2 mm
